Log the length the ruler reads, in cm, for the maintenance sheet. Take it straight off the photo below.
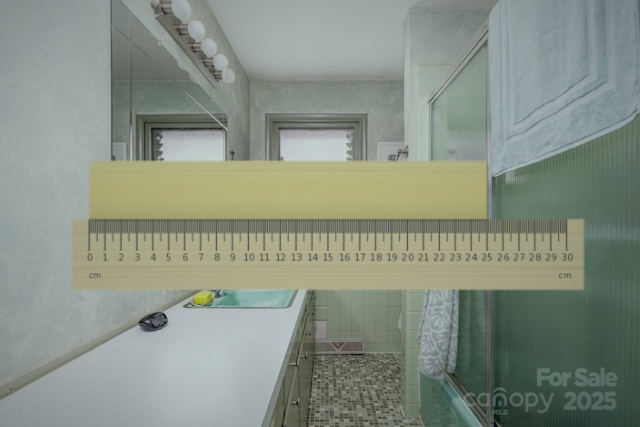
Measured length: 25 cm
